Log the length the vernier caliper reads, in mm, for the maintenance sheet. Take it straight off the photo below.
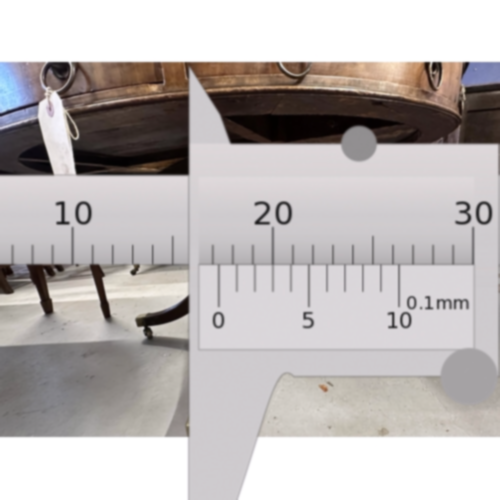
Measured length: 17.3 mm
